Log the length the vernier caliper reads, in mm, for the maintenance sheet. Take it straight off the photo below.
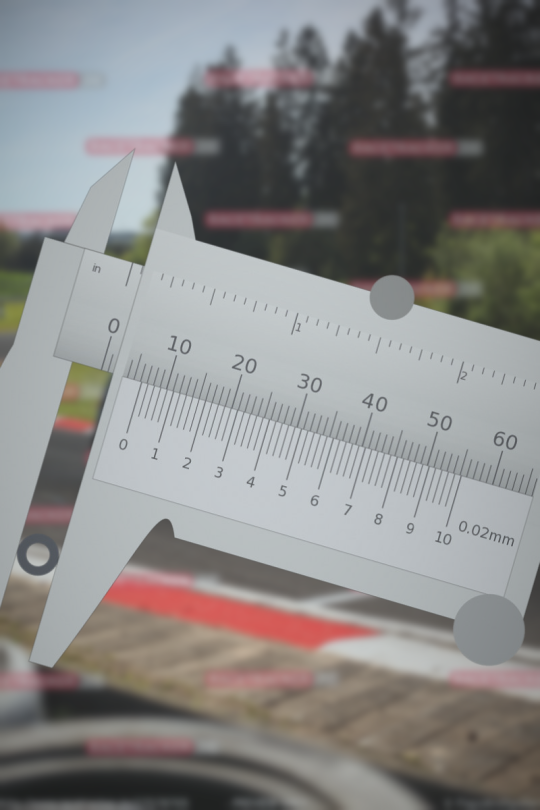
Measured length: 6.2 mm
